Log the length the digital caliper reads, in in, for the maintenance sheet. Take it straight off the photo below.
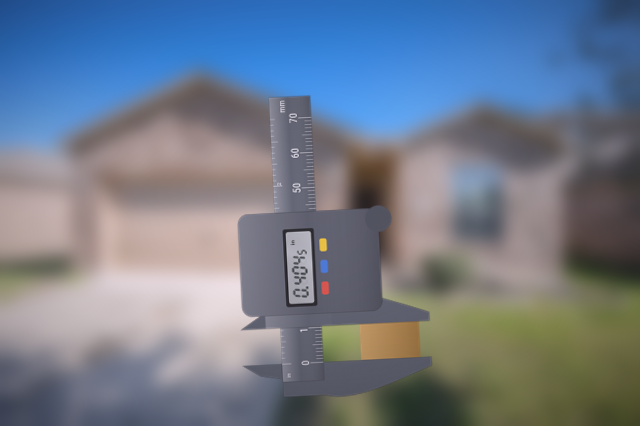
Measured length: 0.4045 in
